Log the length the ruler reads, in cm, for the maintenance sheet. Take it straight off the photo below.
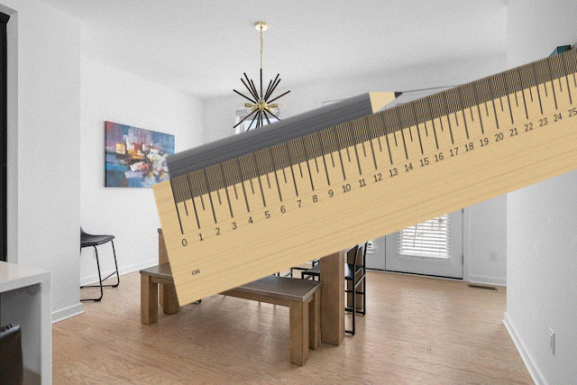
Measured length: 14.5 cm
